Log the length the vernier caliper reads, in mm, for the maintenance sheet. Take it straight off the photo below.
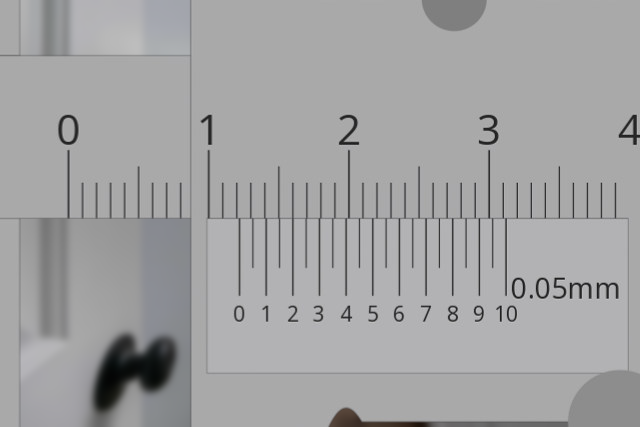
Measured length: 12.2 mm
